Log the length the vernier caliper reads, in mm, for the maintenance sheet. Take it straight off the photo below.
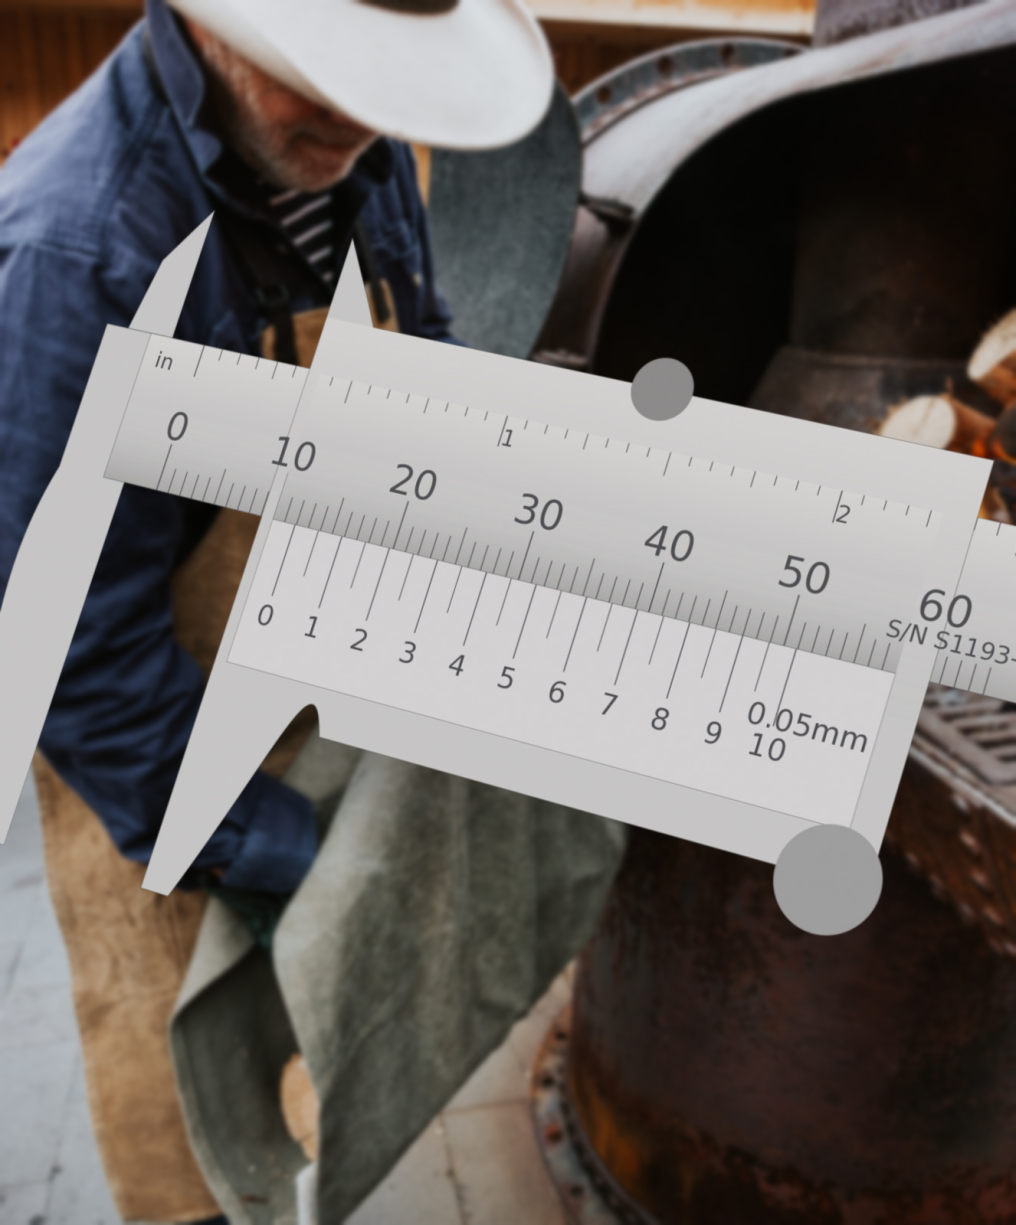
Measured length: 11.9 mm
